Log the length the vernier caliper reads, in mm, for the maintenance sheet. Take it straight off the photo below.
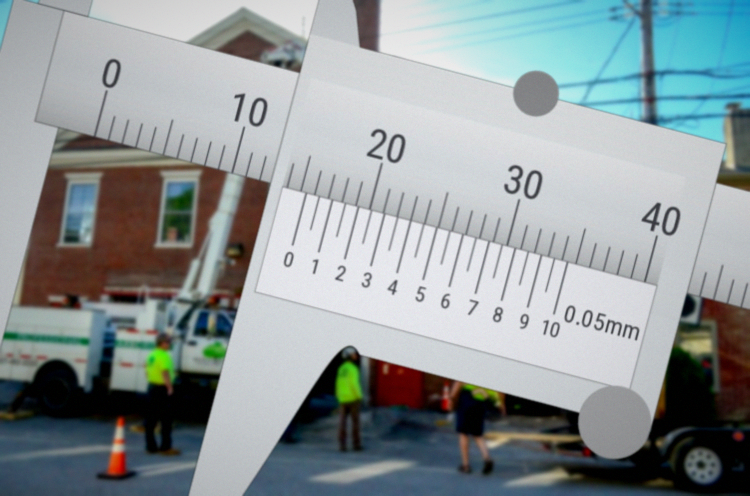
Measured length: 15.4 mm
